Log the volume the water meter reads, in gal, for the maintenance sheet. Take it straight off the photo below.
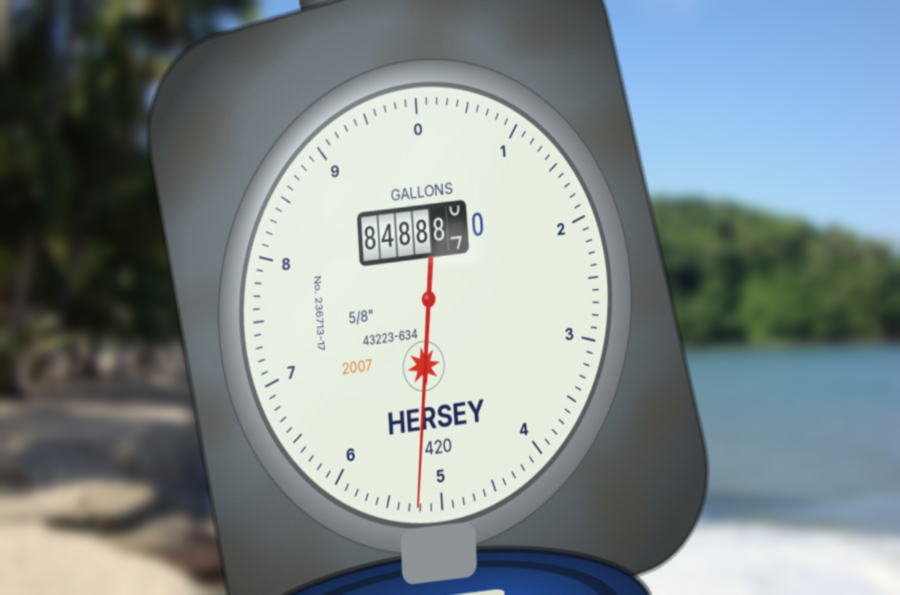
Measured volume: 8488865.2 gal
